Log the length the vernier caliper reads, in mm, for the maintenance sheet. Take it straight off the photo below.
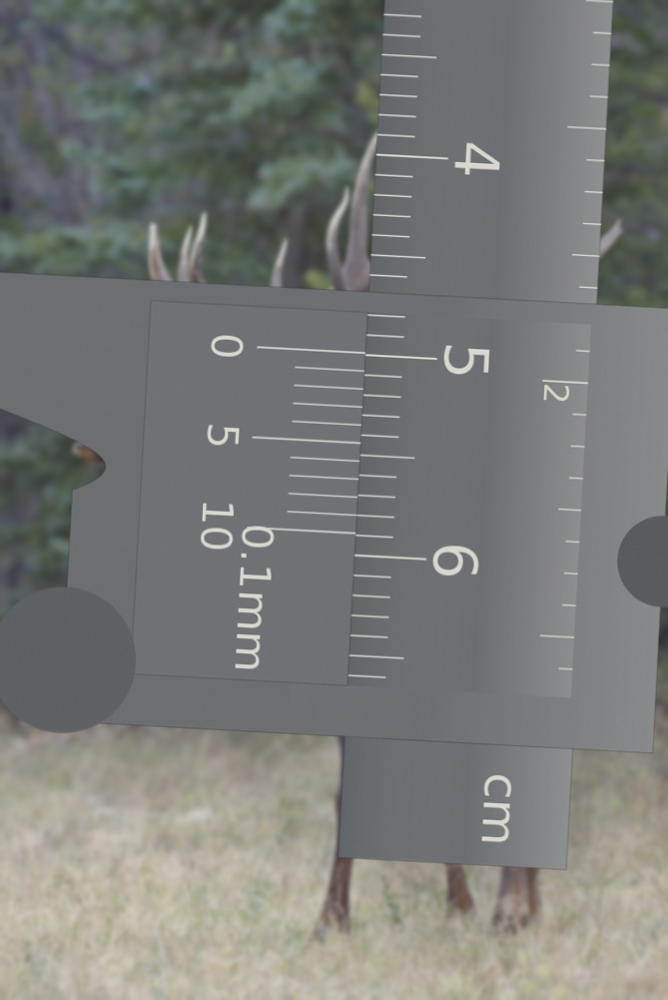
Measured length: 49.9 mm
